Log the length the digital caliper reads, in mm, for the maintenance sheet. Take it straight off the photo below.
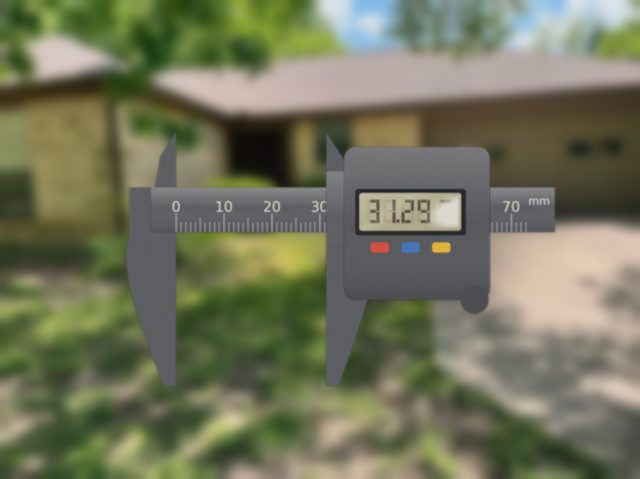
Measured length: 31.29 mm
